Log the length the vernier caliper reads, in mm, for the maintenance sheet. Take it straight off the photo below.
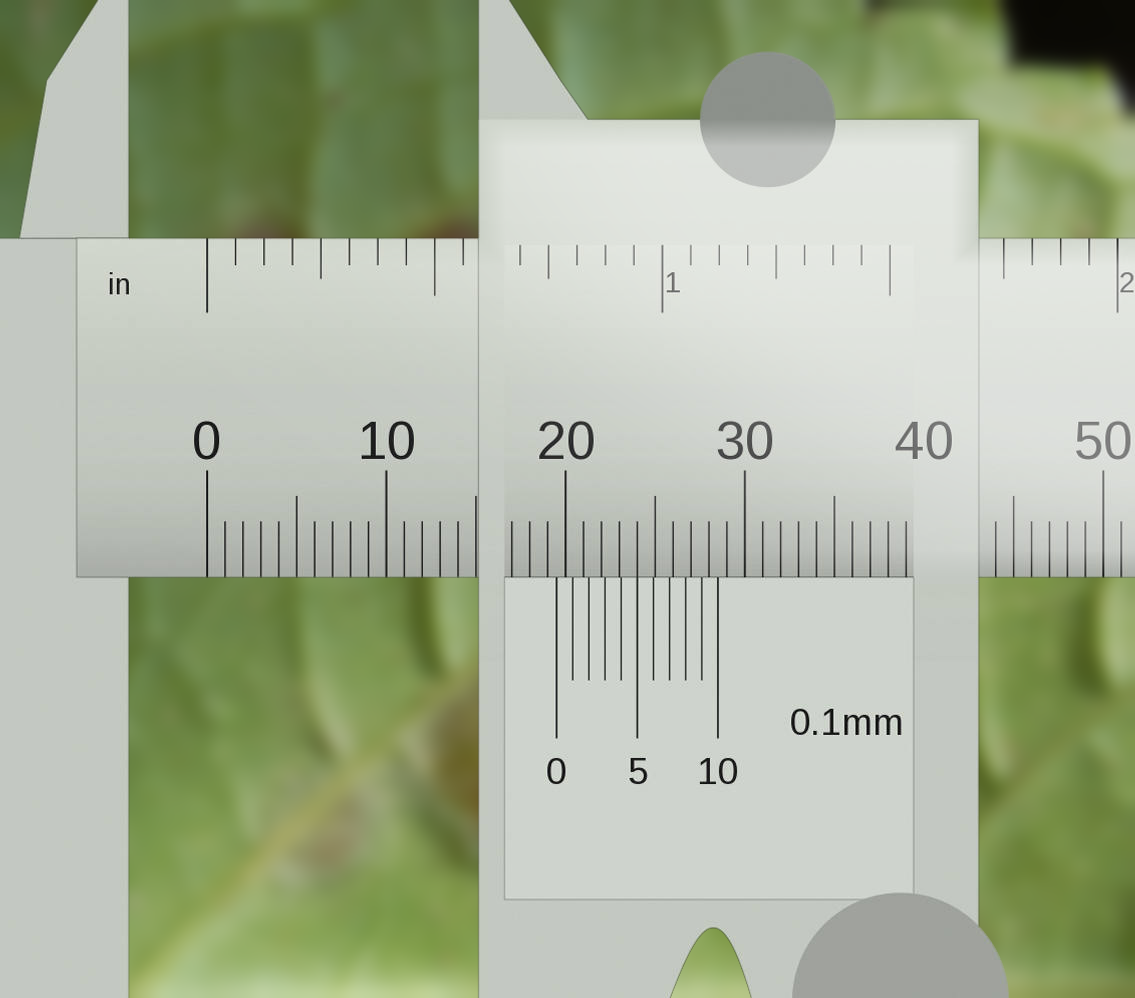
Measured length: 19.5 mm
